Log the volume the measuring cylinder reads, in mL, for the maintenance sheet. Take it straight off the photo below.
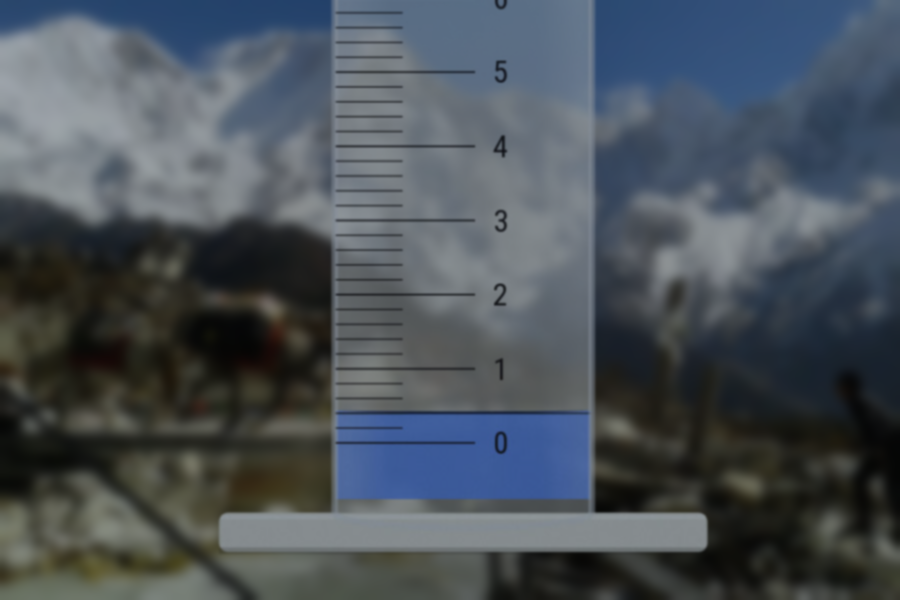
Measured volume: 0.4 mL
